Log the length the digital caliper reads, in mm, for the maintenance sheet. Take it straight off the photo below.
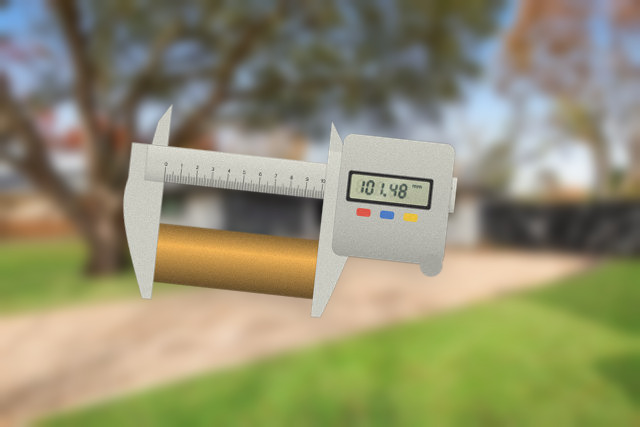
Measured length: 101.48 mm
